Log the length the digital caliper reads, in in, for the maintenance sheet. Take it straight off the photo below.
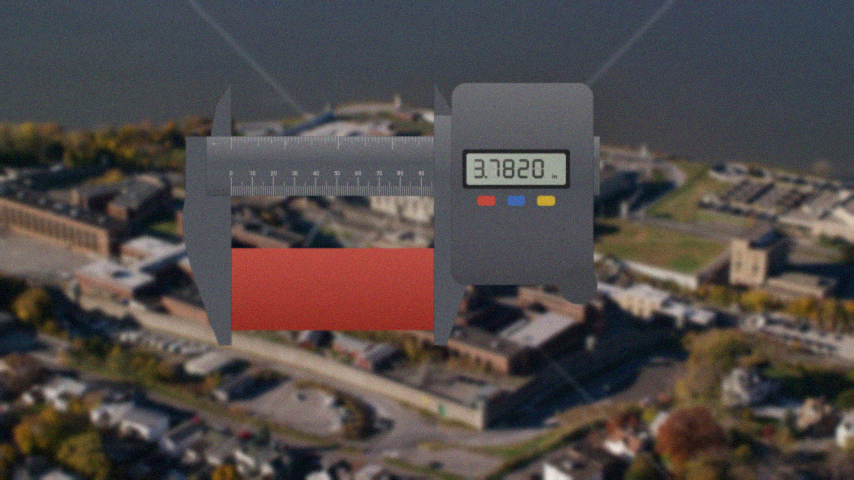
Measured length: 3.7820 in
